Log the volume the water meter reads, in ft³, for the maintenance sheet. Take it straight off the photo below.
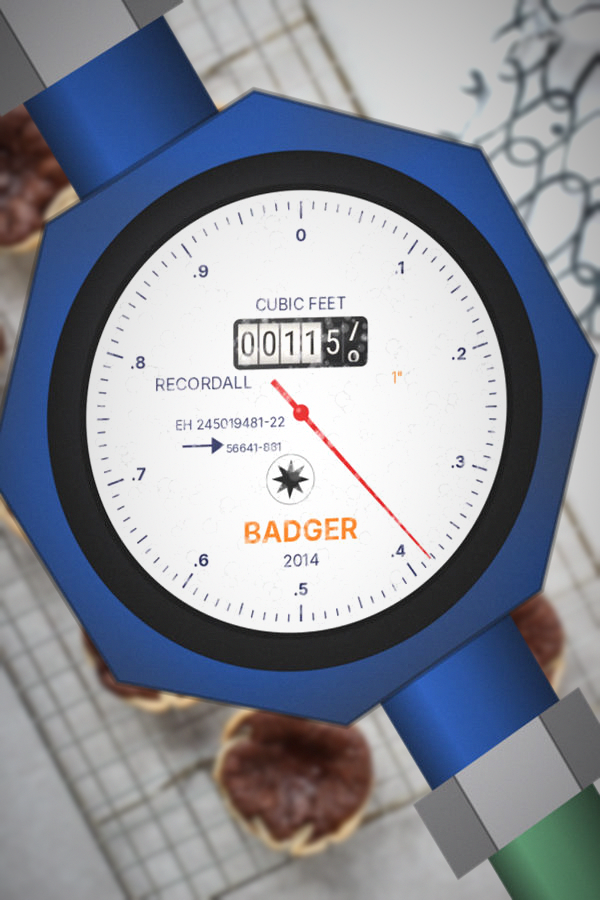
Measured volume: 1157.38 ft³
